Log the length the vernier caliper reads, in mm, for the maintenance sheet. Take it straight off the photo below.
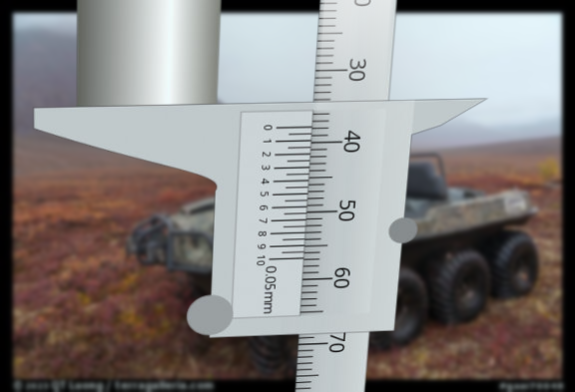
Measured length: 37.8 mm
